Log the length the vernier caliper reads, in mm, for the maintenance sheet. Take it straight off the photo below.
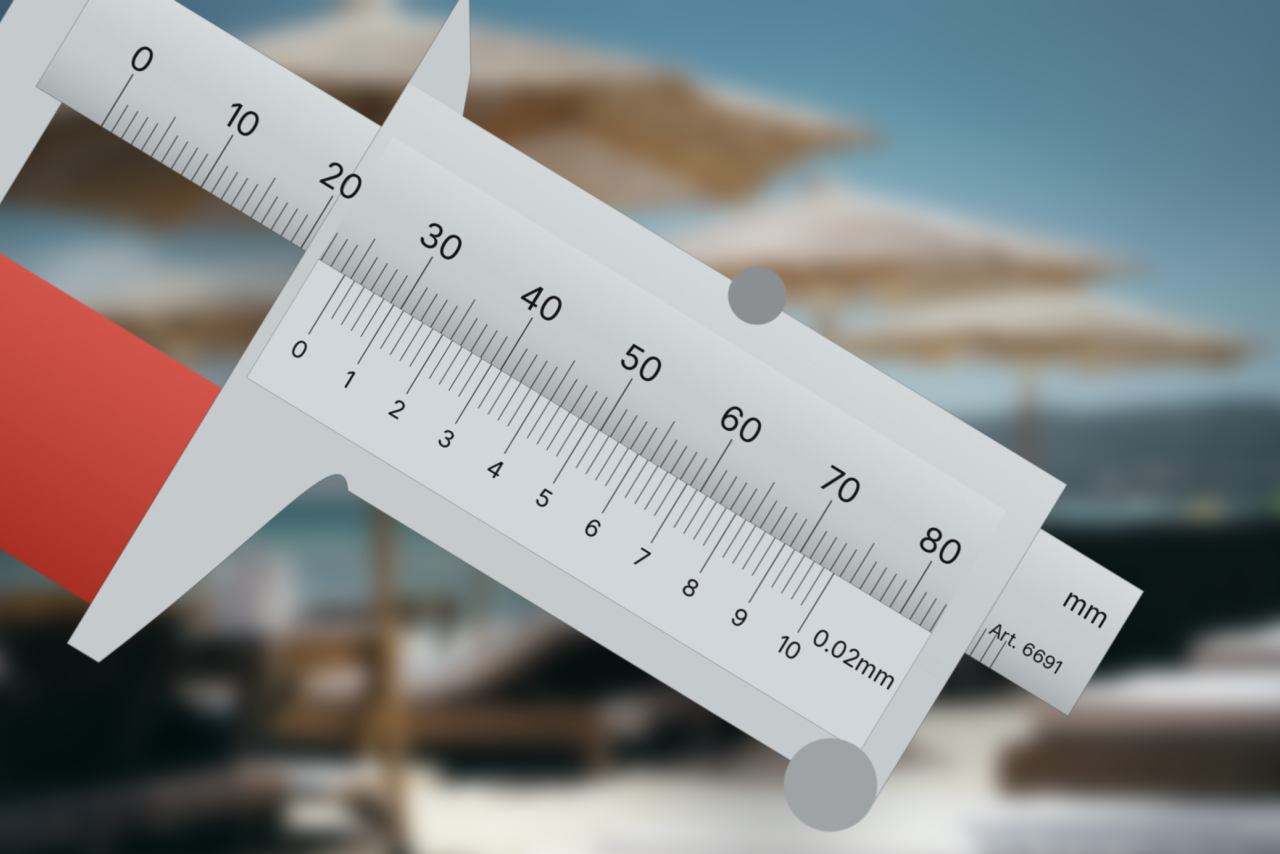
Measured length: 24.4 mm
